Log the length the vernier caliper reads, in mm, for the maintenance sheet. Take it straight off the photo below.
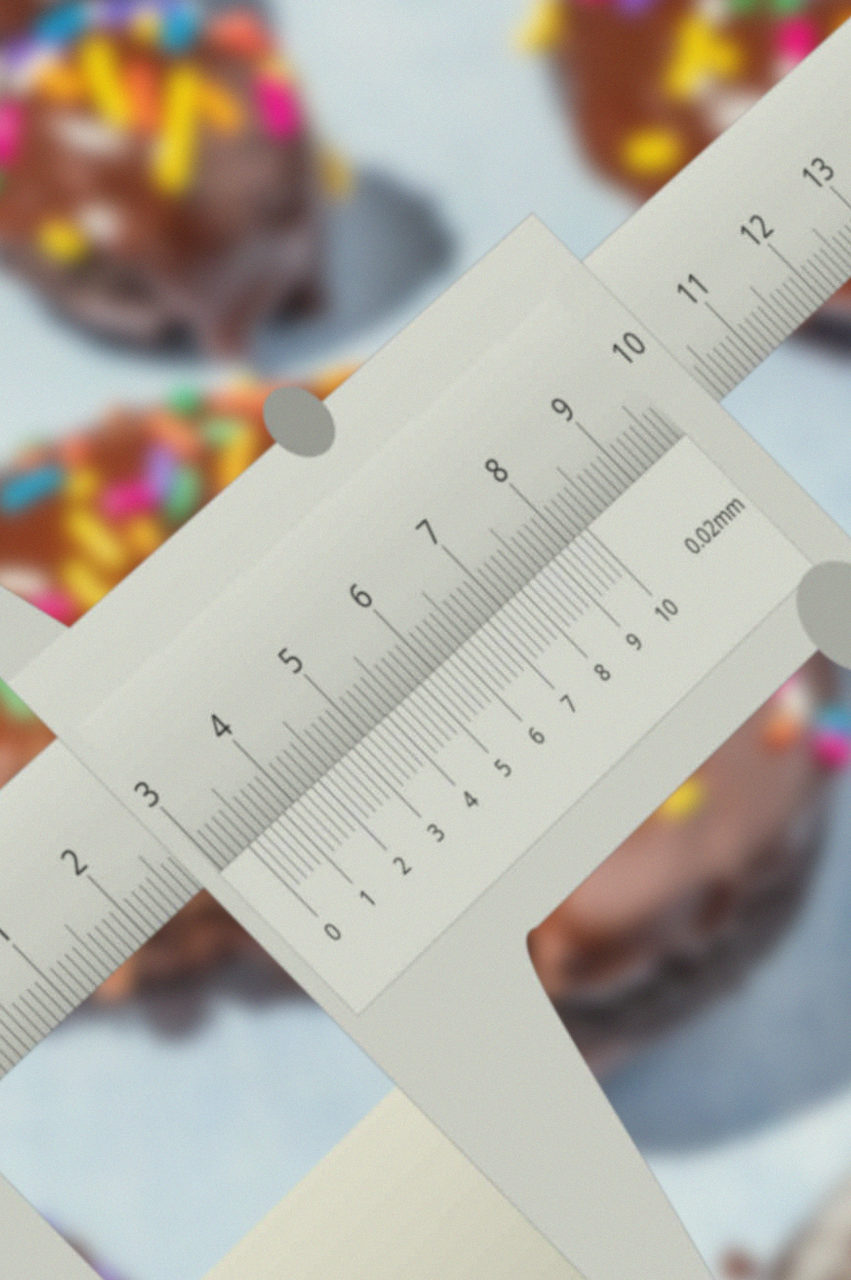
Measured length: 33.6 mm
